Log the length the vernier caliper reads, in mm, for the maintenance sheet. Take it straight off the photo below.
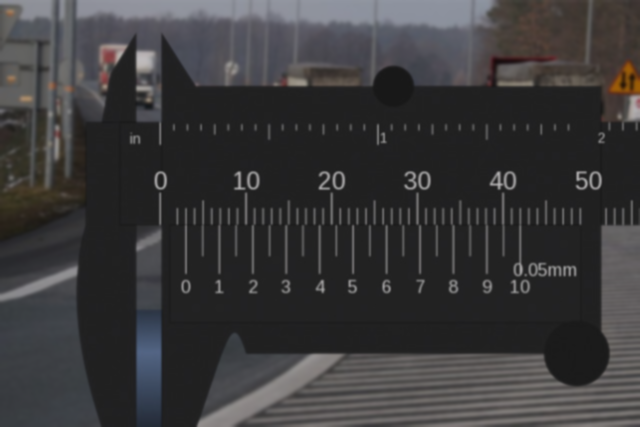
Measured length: 3.0 mm
